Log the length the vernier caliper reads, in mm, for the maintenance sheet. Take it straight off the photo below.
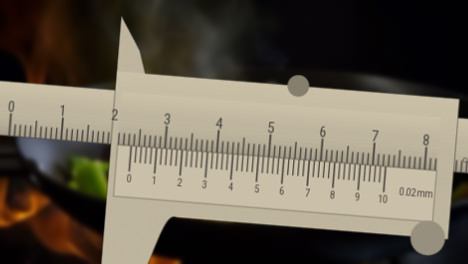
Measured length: 23.5 mm
